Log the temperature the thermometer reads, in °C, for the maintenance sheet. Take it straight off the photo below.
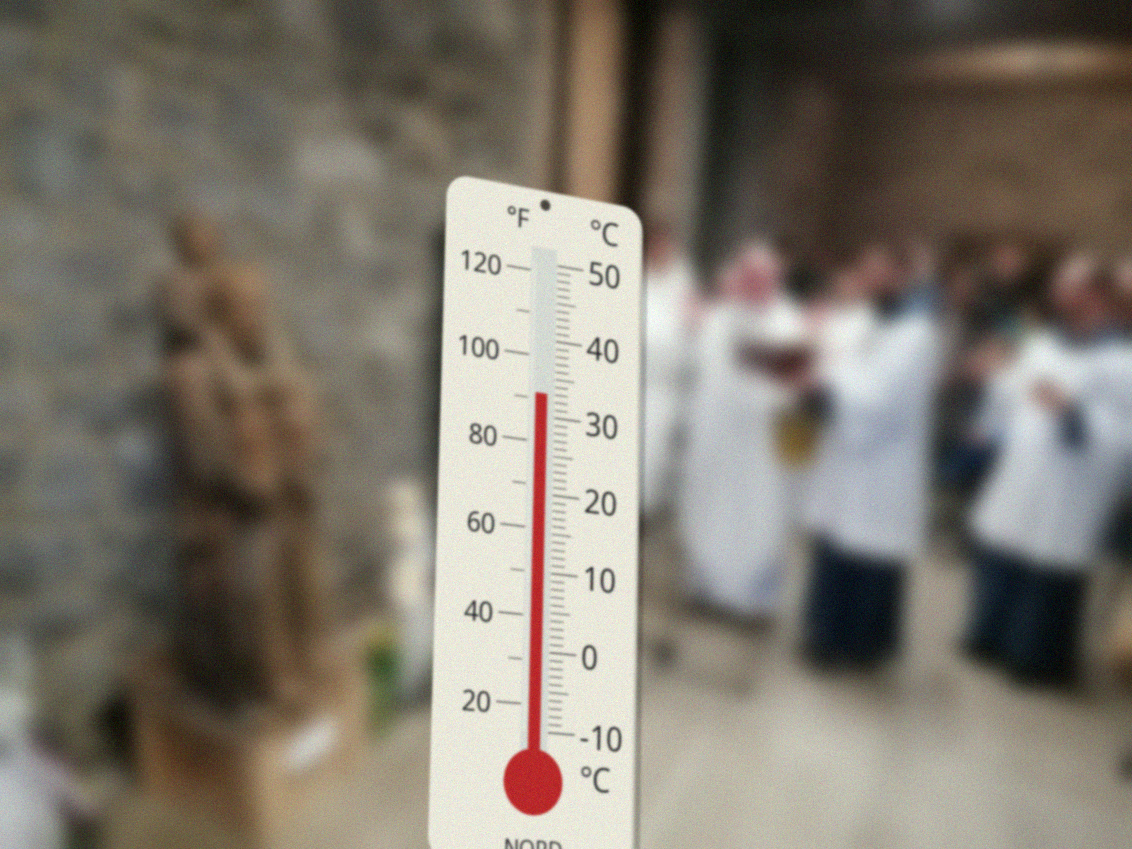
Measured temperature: 33 °C
